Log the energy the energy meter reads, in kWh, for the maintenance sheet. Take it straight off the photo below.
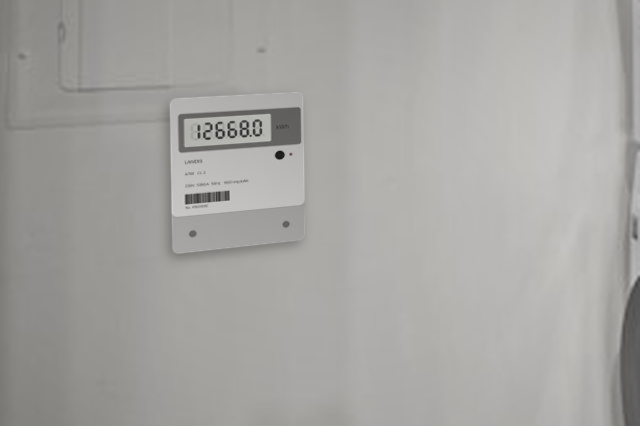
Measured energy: 12668.0 kWh
